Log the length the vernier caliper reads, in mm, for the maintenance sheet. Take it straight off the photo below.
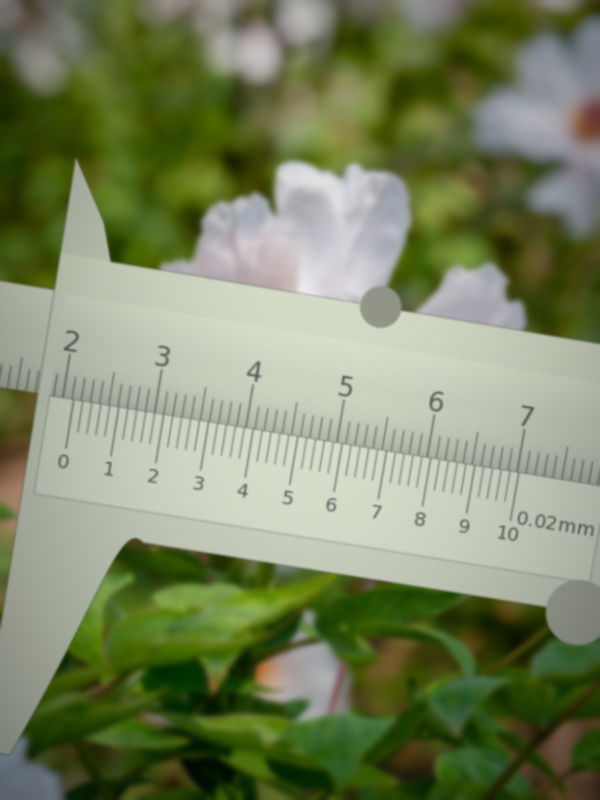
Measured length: 21.2 mm
